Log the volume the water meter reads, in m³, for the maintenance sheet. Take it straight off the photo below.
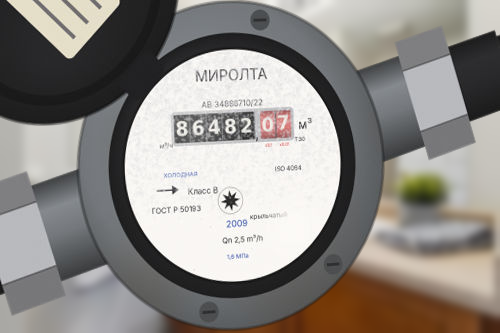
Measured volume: 86482.07 m³
